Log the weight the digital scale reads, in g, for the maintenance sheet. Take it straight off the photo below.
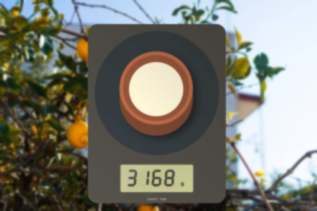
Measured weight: 3168 g
